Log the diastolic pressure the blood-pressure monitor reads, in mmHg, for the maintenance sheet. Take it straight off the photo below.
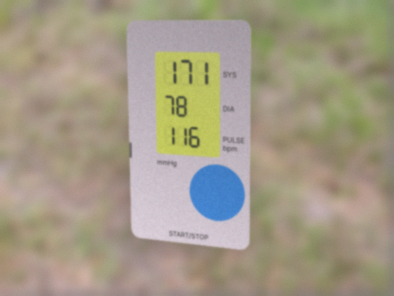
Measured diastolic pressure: 78 mmHg
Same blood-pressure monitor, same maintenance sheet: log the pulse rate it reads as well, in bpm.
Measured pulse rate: 116 bpm
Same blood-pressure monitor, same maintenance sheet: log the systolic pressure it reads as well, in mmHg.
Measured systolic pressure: 171 mmHg
